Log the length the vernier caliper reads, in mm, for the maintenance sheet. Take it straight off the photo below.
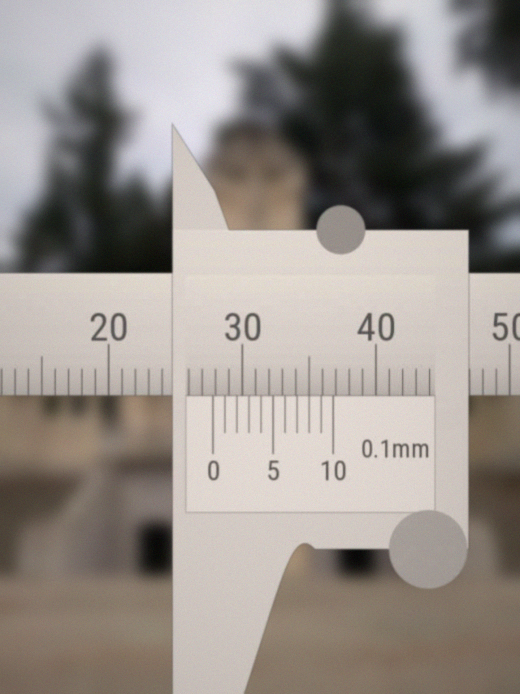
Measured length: 27.8 mm
